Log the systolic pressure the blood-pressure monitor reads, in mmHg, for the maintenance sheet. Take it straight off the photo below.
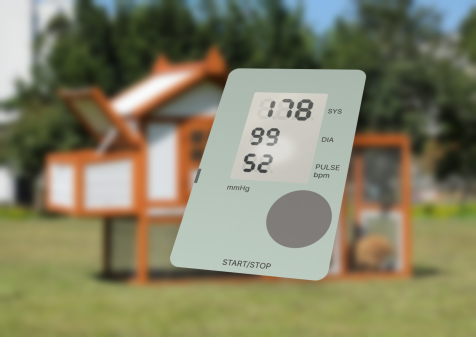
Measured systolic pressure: 178 mmHg
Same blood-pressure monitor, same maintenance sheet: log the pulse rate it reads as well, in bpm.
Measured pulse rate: 52 bpm
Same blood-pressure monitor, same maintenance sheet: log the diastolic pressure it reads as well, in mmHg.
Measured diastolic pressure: 99 mmHg
